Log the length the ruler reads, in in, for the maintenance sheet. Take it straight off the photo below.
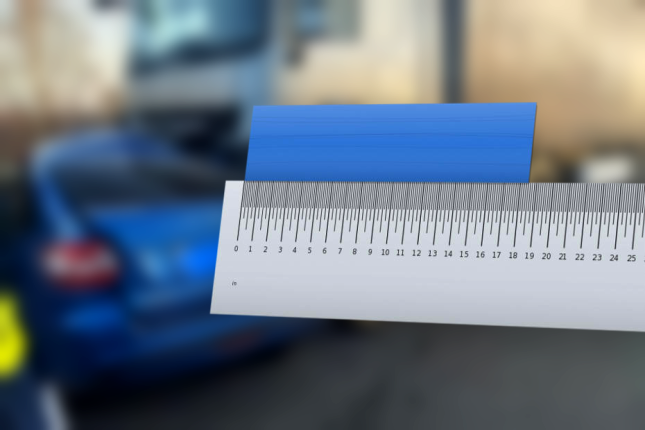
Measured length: 18.5 in
